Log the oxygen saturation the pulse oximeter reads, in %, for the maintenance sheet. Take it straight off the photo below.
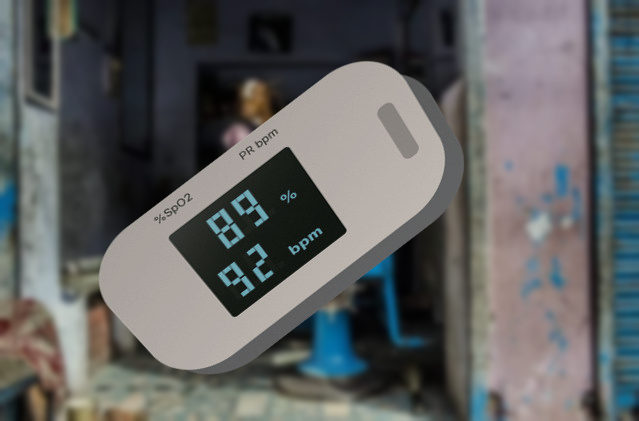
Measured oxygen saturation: 89 %
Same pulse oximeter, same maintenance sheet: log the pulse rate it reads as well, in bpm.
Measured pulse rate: 92 bpm
